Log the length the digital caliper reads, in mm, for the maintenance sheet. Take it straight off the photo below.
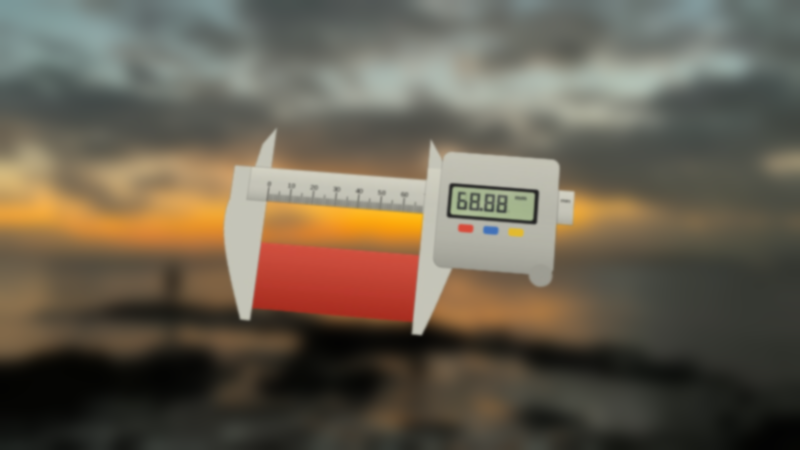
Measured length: 68.88 mm
